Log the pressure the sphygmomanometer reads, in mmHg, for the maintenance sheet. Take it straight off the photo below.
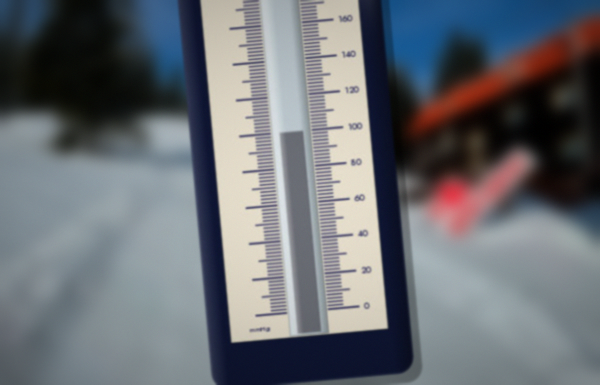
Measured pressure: 100 mmHg
